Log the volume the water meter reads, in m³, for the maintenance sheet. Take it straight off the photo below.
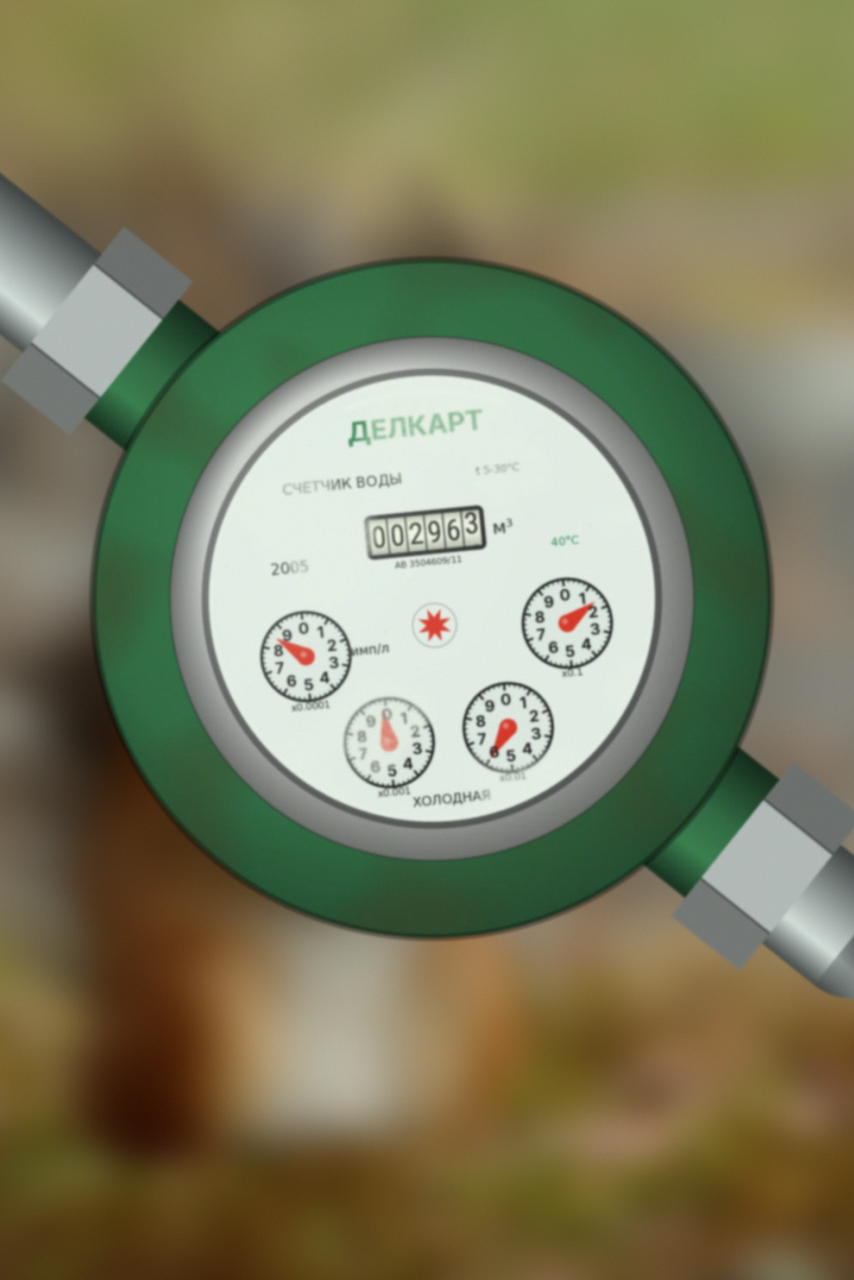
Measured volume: 2963.1598 m³
